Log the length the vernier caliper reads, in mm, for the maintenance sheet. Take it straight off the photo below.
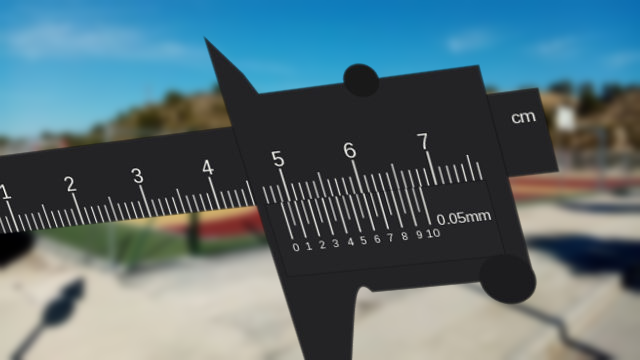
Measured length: 48.8 mm
